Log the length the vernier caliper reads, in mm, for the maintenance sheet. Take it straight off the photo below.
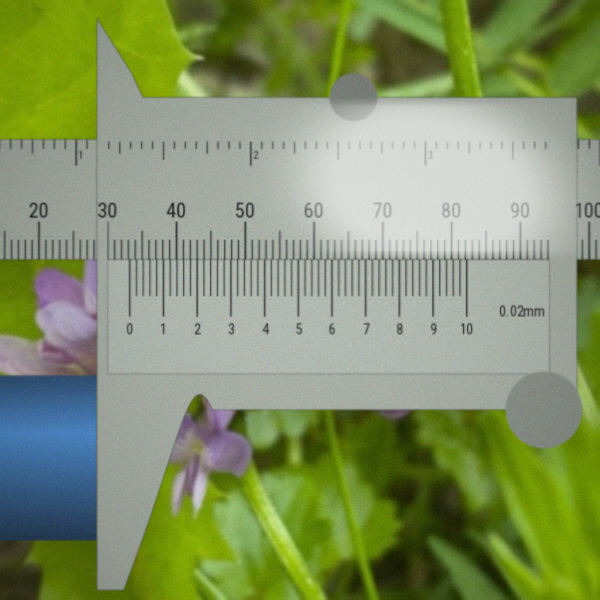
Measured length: 33.2 mm
